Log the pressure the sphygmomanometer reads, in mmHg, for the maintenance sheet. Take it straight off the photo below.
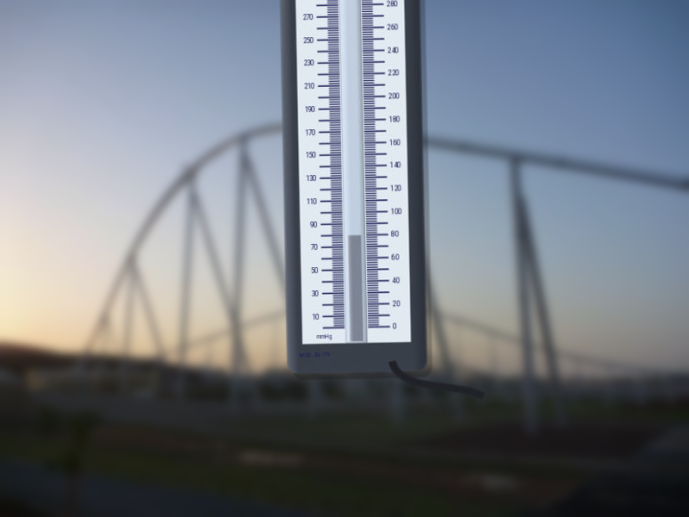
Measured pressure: 80 mmHg
